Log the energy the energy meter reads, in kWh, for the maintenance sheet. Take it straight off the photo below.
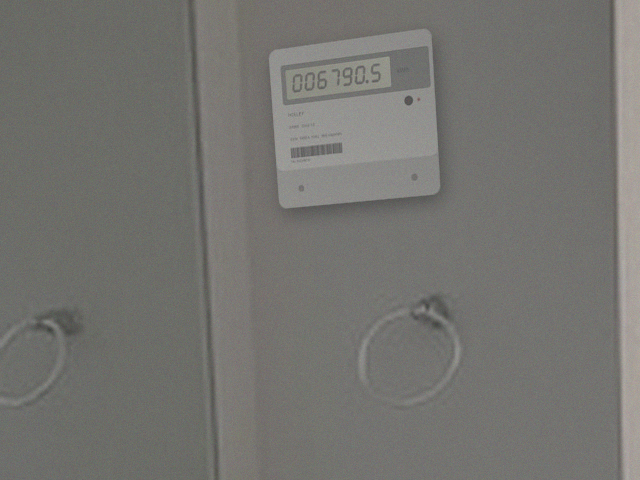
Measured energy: 6790.5 kWh
